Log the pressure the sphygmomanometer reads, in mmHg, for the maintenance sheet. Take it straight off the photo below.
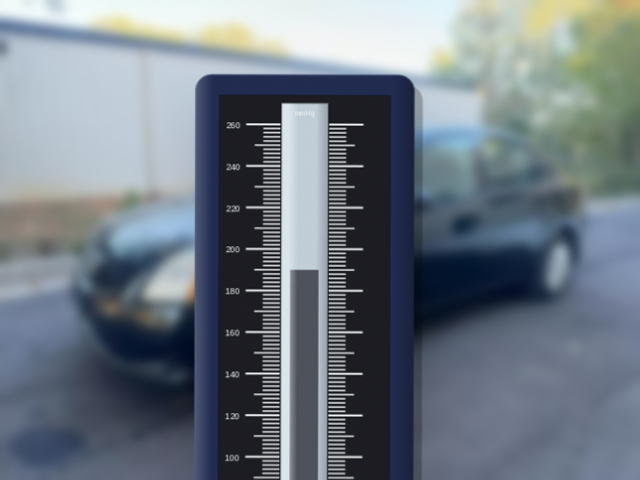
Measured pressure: 190 mmHg
